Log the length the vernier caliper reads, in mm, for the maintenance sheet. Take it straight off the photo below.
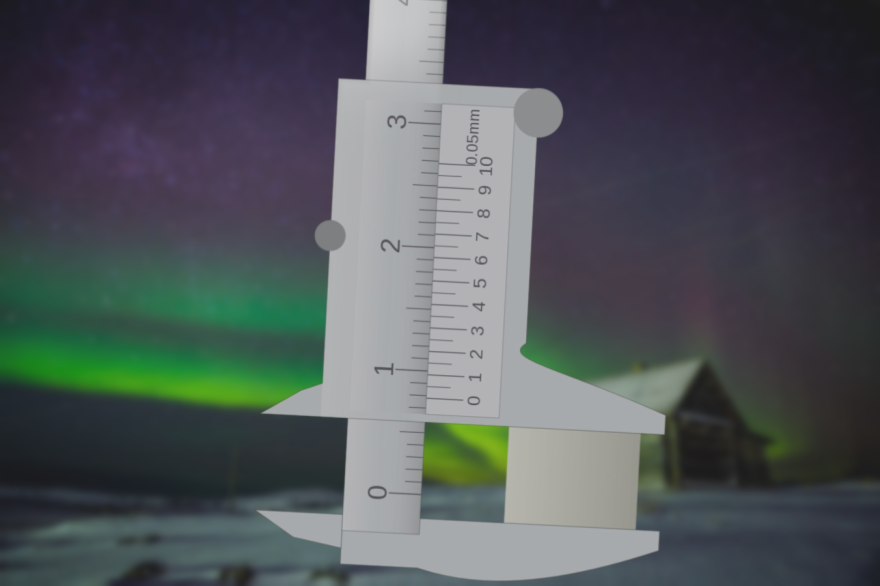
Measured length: 7.8 mm
